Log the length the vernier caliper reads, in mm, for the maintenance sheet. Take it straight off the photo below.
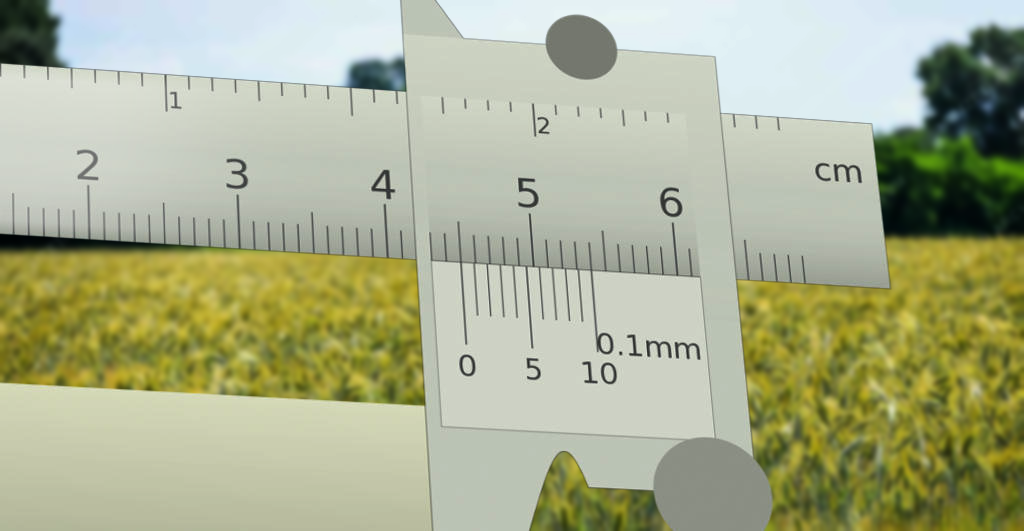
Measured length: 45.0 mm
